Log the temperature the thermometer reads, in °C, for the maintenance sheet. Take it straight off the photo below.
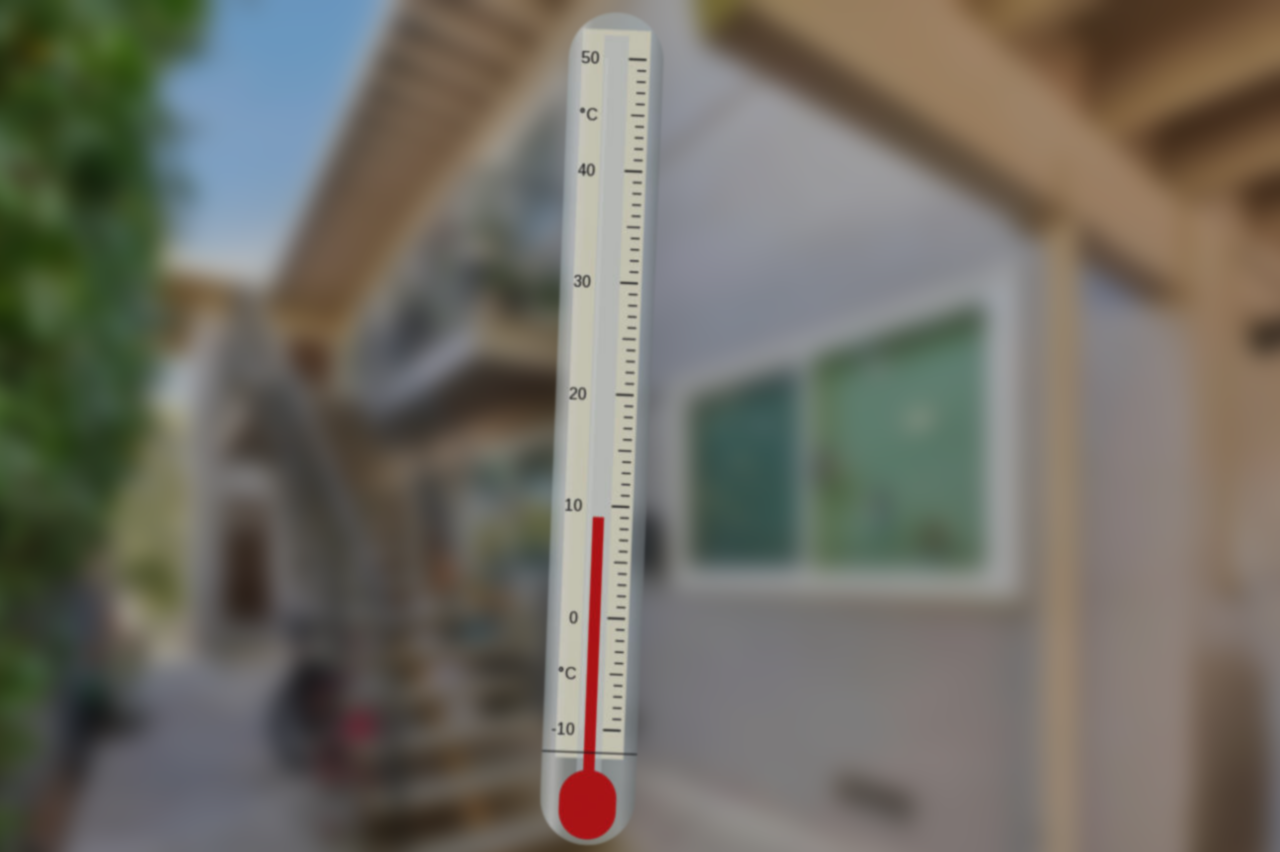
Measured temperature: 9 °C
